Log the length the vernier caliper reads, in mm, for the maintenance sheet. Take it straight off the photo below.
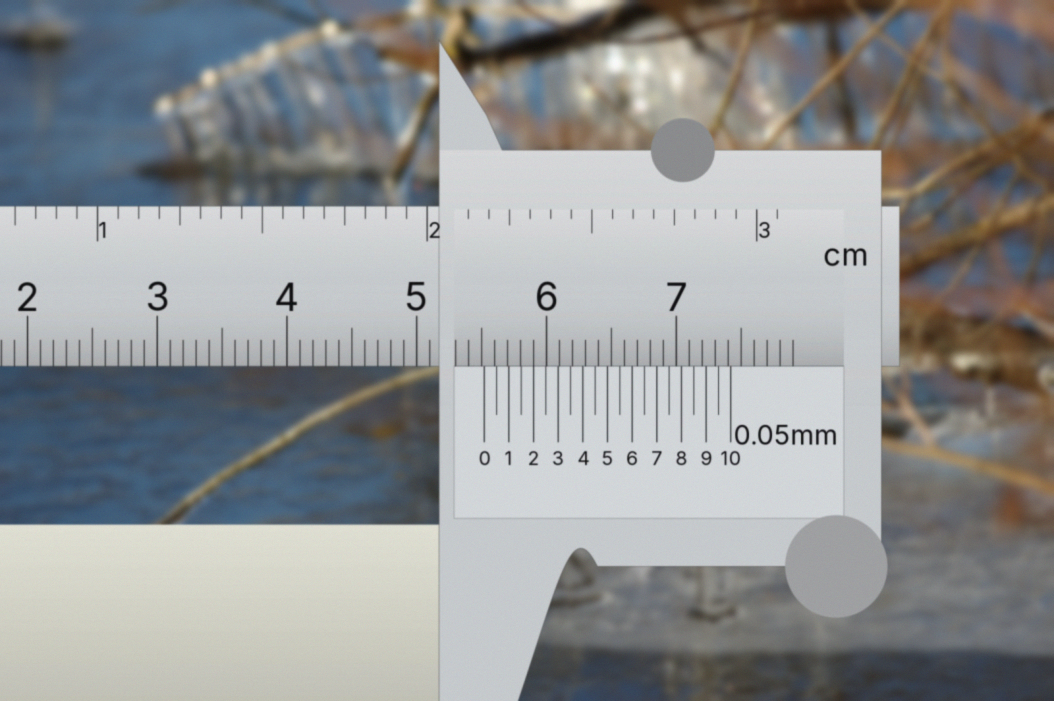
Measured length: 55.2 mm
